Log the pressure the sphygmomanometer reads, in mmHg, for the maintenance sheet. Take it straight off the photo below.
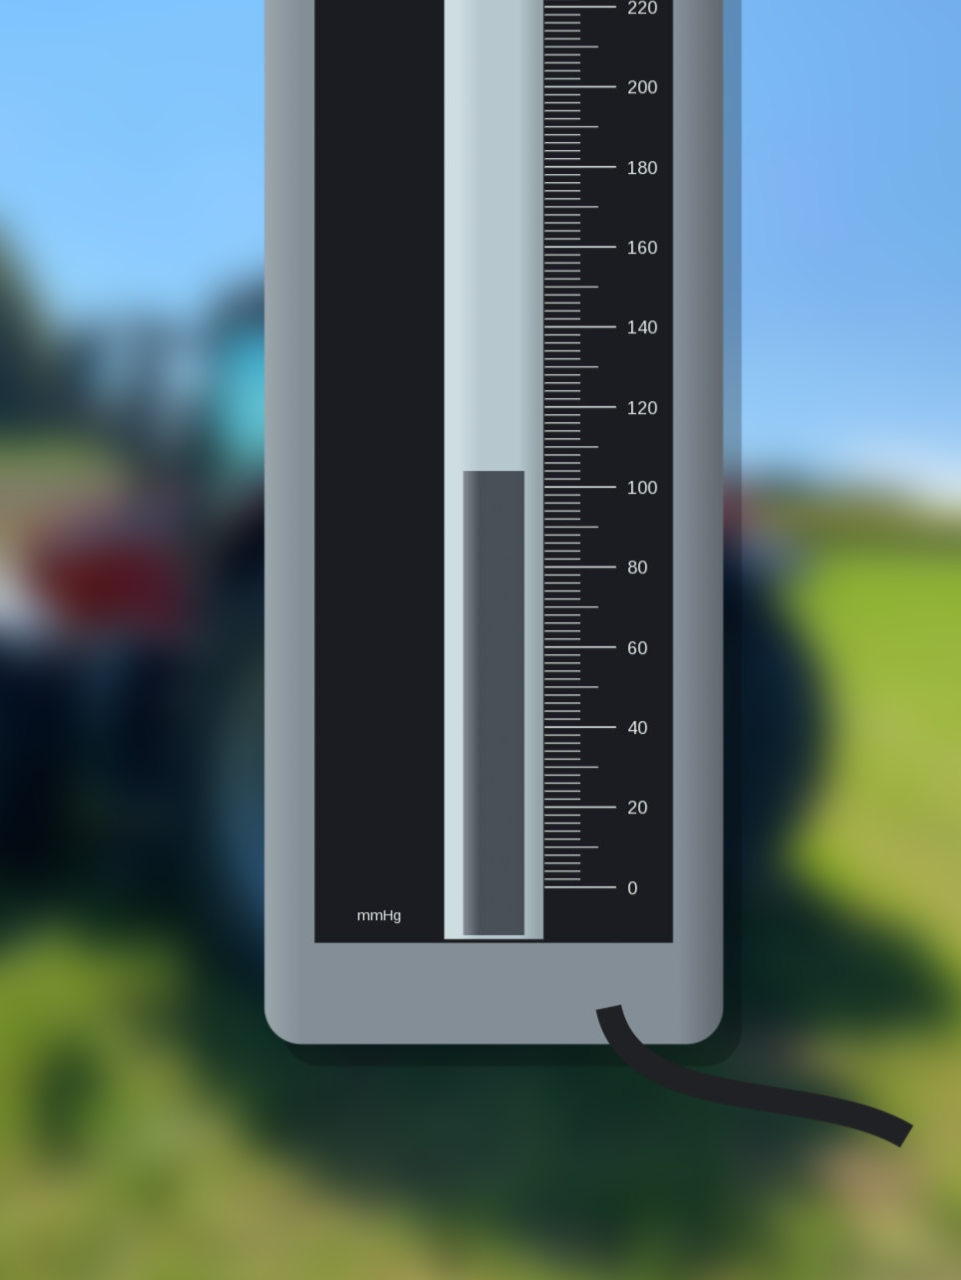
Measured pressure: 104 mmHg
